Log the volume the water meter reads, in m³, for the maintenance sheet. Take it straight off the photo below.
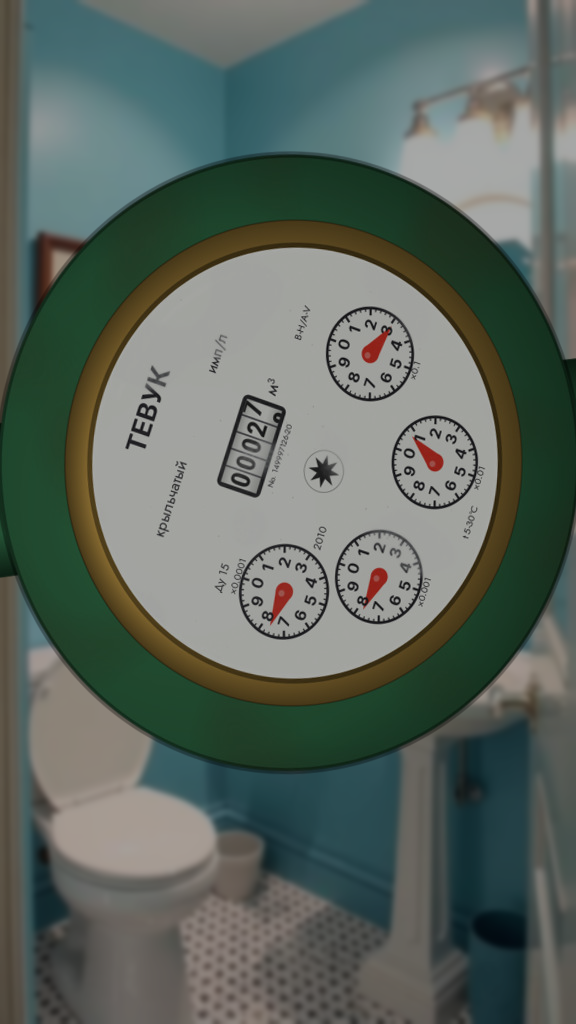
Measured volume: 27.3077 m³
